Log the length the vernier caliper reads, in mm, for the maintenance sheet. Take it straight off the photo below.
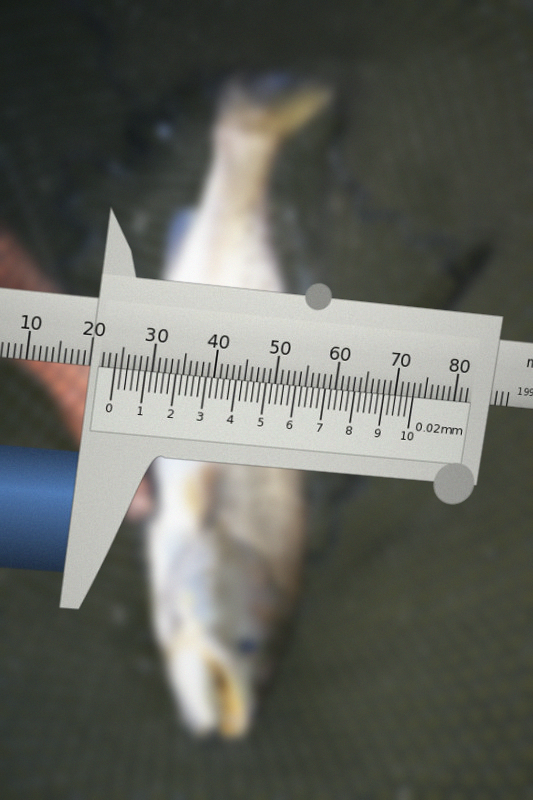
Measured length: 24.0 mm
